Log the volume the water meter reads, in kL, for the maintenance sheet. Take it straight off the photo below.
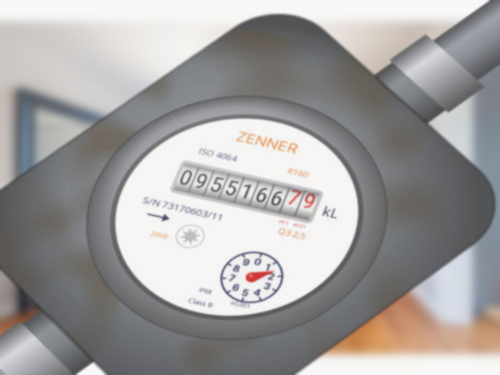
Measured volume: 955166.791 kL
